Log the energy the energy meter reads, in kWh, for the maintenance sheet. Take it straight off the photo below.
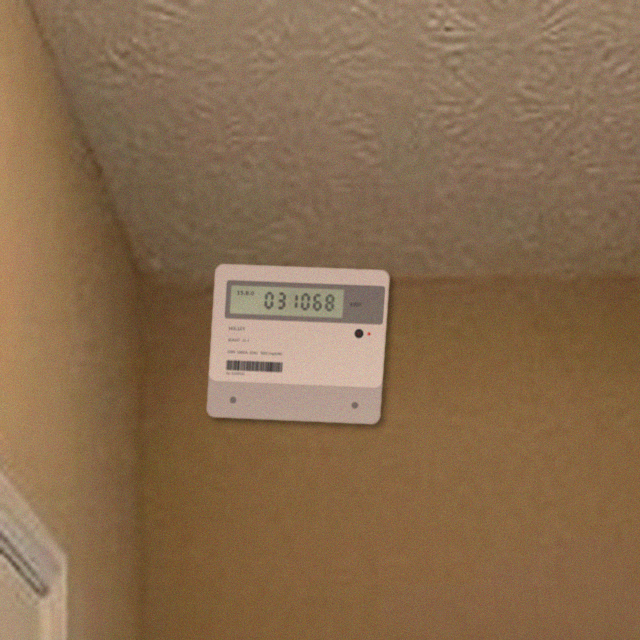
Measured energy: 31068 kWh
